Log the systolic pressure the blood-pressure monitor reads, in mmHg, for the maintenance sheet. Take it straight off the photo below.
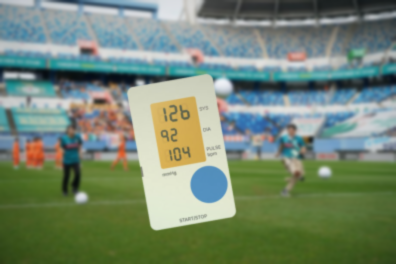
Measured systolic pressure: 126 mmHg
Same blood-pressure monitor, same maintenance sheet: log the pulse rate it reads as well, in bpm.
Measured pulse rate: 104 bpm
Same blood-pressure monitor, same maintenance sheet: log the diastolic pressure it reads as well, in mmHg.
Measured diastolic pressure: 92 mmHg
